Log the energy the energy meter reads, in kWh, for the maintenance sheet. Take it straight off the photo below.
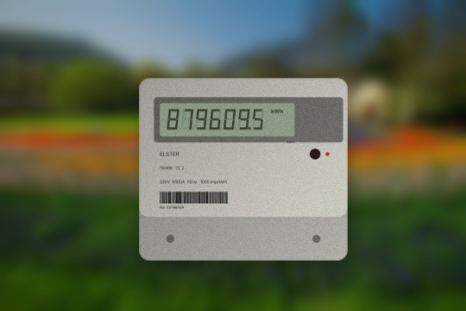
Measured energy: 879609.5 kWh
